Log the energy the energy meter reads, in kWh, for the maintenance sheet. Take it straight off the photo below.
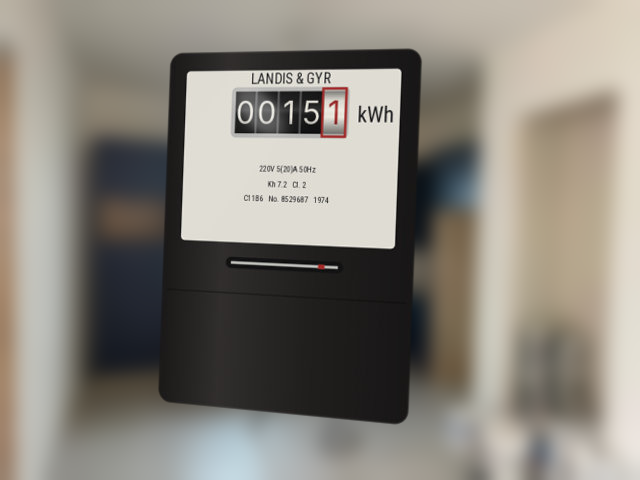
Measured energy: 15.1 kWh
